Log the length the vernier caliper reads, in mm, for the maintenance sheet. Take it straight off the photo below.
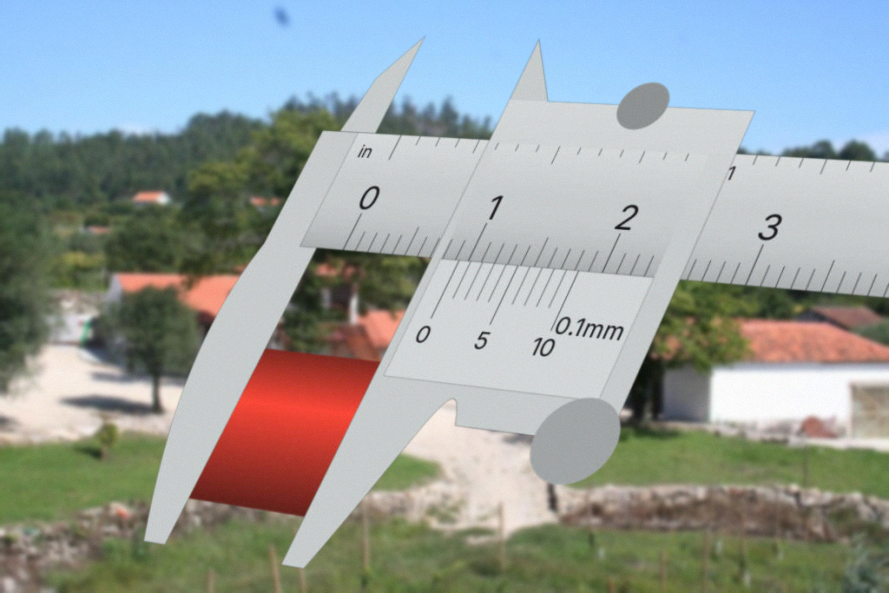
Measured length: 9.3 mm
